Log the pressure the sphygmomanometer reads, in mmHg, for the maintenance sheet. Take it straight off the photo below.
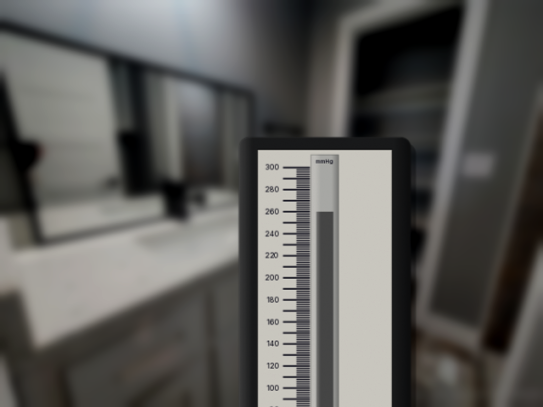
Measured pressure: 260 mmHg
